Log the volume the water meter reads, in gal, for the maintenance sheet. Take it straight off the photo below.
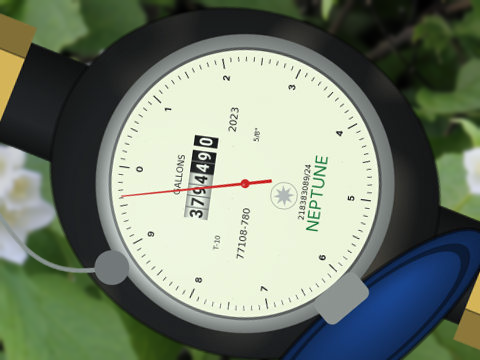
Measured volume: 3794489.6 gal
